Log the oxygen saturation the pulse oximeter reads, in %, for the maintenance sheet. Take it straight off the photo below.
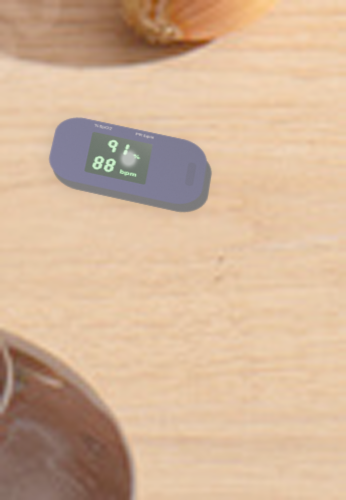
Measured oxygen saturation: 91 %
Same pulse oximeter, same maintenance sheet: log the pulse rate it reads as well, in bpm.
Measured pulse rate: 88 bpm
